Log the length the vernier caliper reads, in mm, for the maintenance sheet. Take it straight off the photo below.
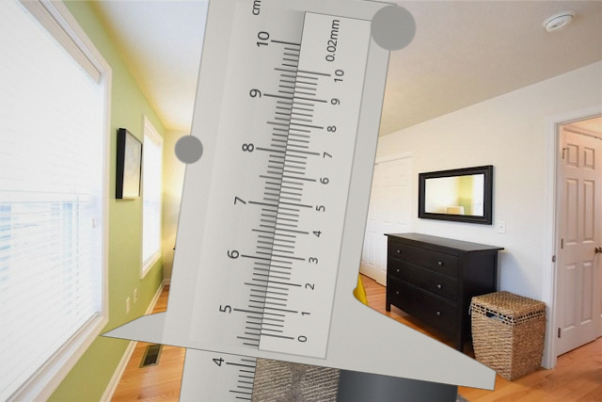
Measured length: 46.2 mm
